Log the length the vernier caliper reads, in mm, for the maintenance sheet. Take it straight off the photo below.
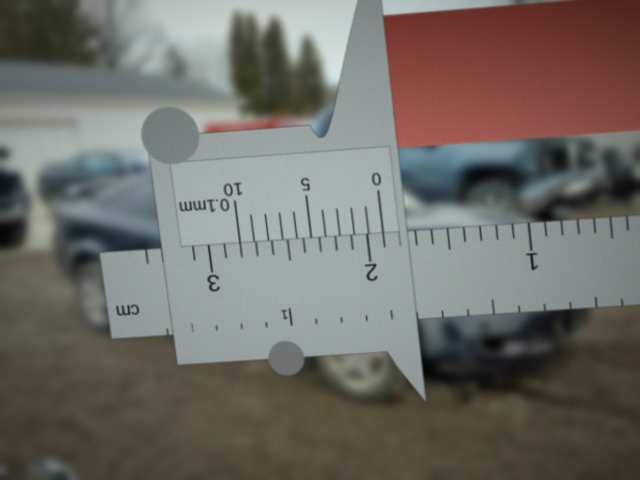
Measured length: 19.0 mm
